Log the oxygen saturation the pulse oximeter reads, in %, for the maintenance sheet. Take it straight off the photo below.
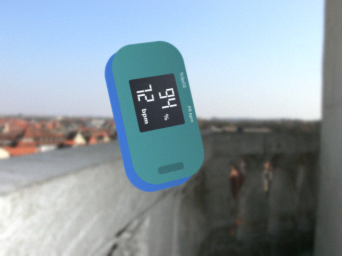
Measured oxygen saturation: 94 %
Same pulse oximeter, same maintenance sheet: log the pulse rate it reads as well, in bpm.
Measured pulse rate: 72 bpm
